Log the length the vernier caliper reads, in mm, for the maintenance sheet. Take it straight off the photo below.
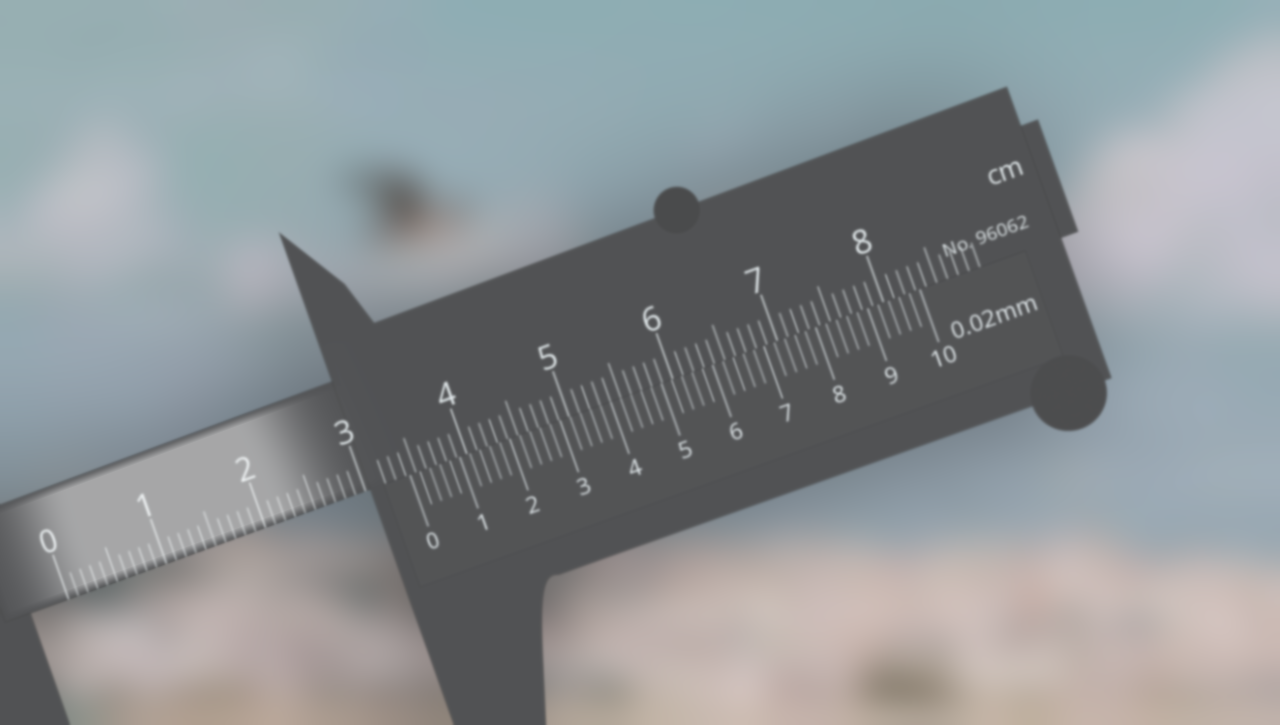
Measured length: 34.4 mm
